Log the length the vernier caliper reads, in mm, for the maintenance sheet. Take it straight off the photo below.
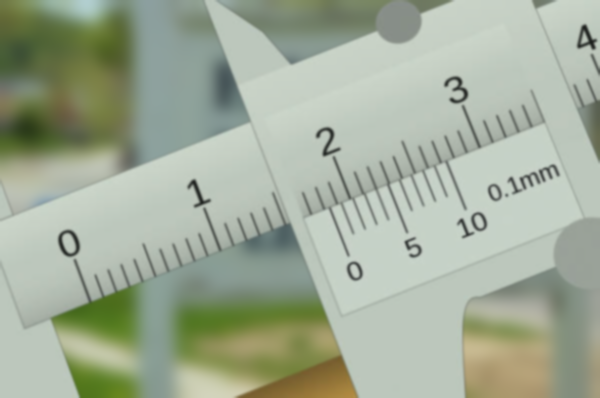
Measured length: 18.4 mm
